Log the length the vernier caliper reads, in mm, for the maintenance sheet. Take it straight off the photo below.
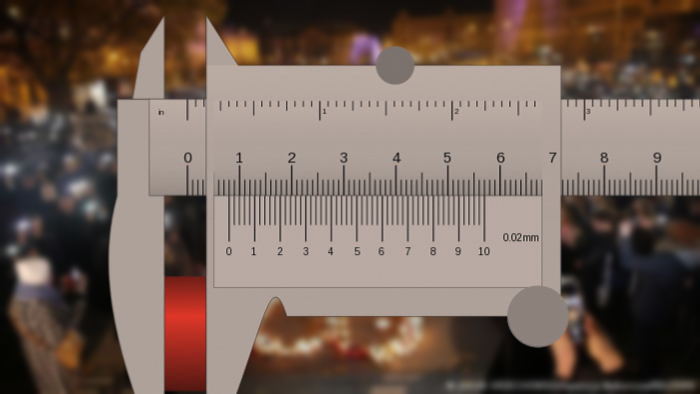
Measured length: 8.0 mm
